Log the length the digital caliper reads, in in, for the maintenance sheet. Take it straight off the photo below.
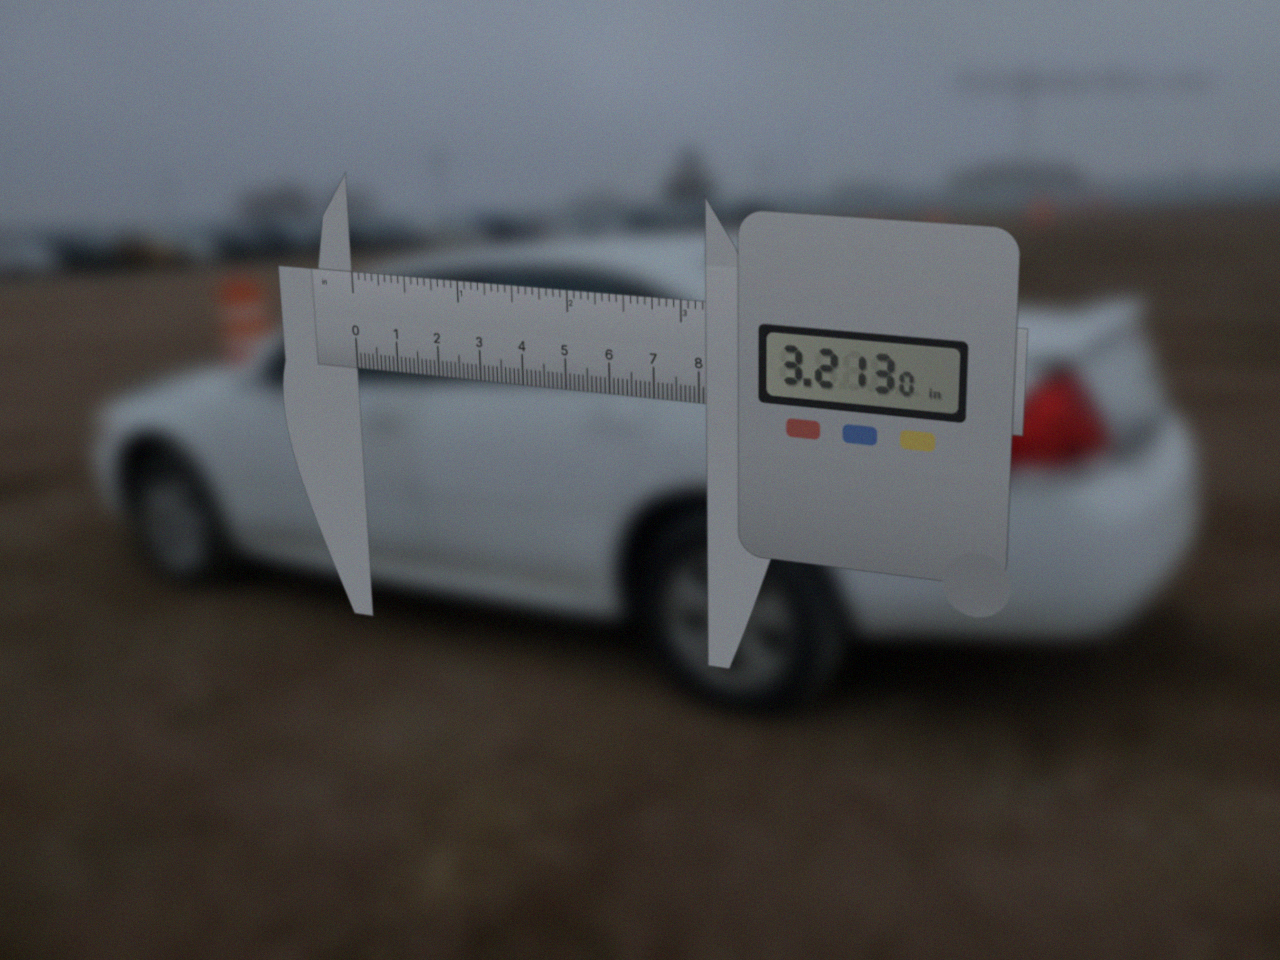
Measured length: 3.2130 in
